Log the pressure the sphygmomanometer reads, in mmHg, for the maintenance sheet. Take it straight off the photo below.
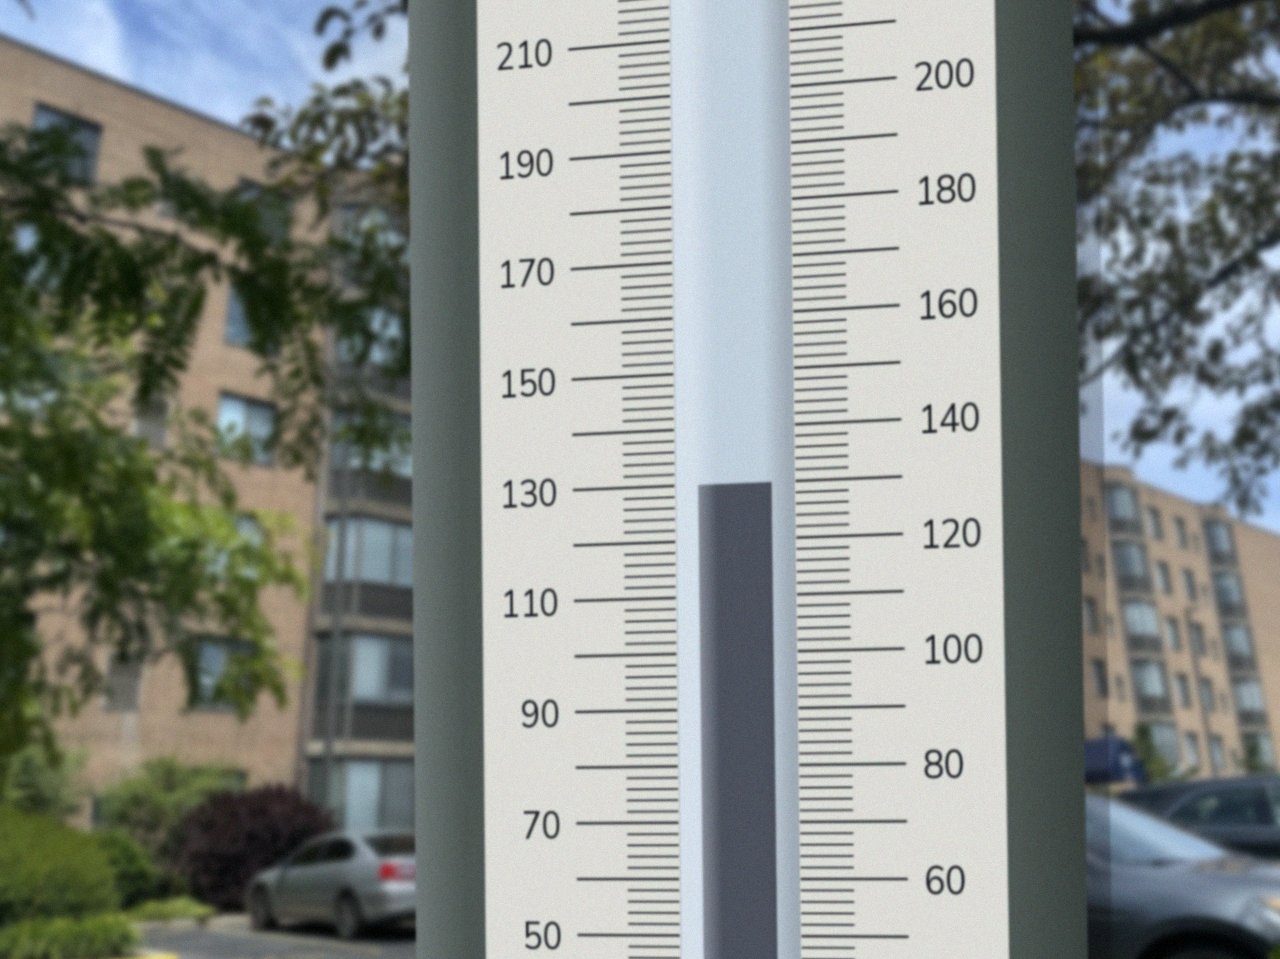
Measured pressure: 130 mmHg
